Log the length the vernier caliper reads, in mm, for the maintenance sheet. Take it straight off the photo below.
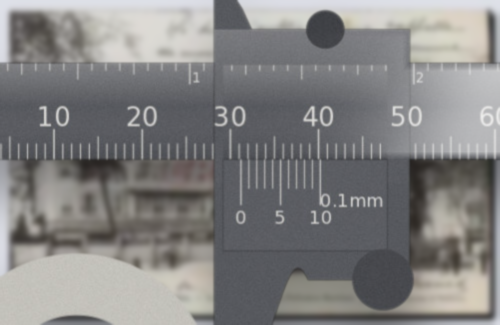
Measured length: 31.2 mm
